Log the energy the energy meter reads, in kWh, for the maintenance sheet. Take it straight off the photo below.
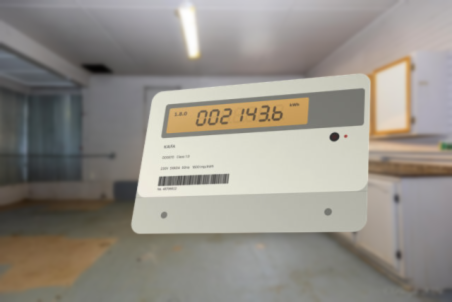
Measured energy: 2143.6 kWh
